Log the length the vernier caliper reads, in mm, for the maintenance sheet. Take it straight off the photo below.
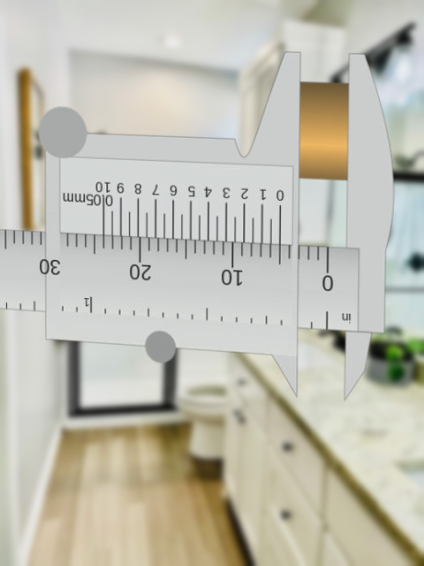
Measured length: 5.0 mm
